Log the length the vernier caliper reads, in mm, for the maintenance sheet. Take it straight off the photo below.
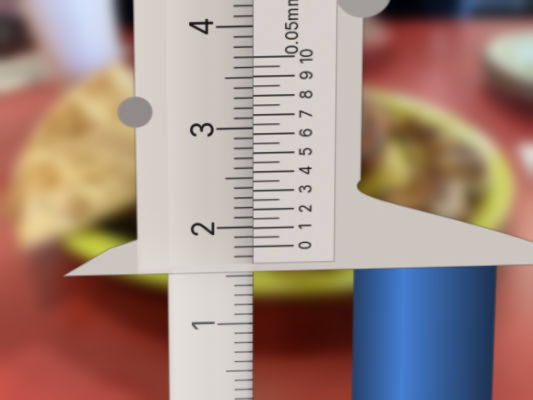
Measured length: 18.0 mm
